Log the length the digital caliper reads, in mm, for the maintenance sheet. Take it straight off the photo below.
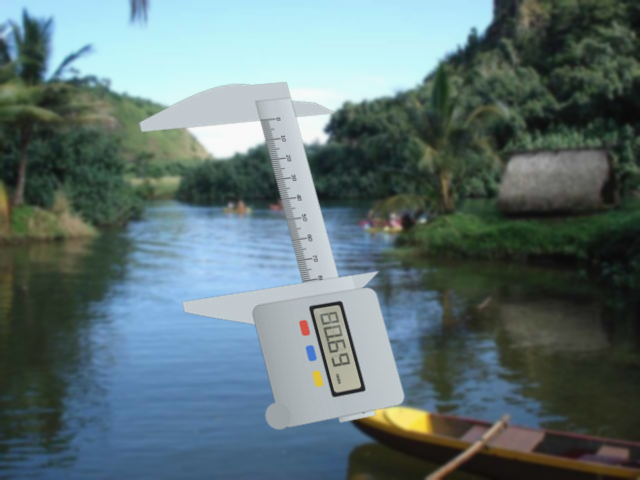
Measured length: 80.69 mm
